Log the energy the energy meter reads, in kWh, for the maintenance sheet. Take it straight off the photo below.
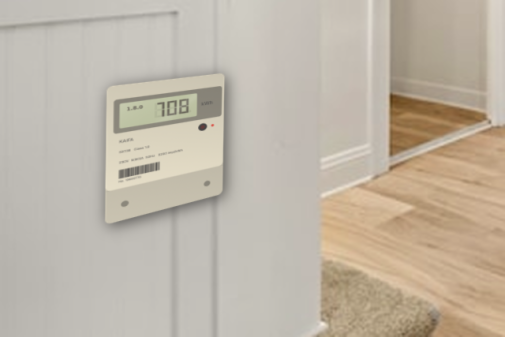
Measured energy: 708 kWh
